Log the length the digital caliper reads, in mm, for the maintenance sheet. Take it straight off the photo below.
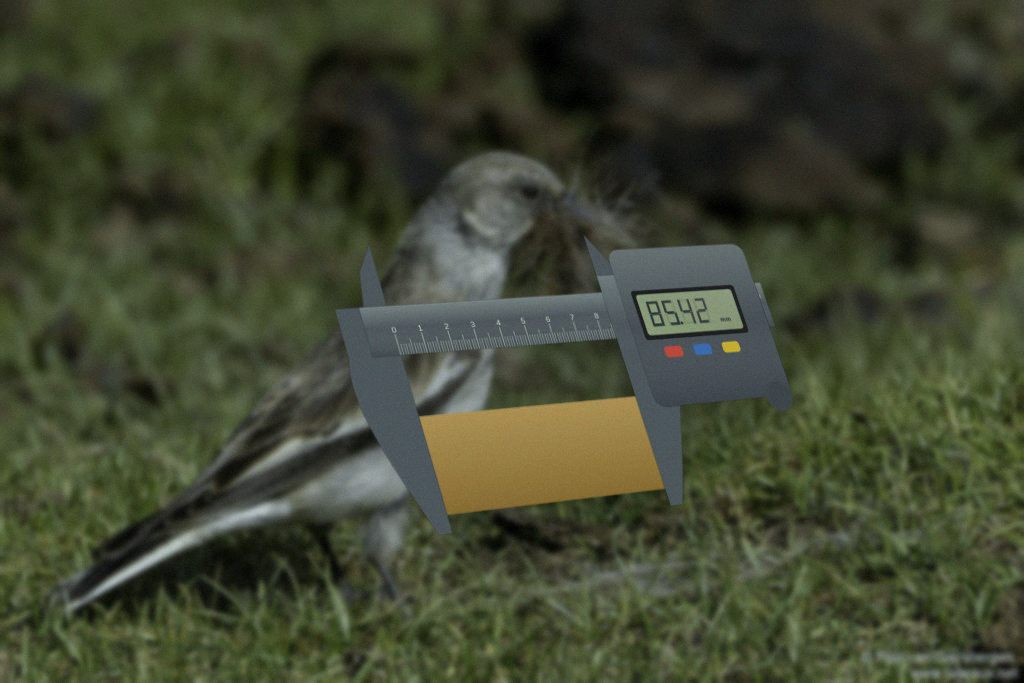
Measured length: 85.42 mm
